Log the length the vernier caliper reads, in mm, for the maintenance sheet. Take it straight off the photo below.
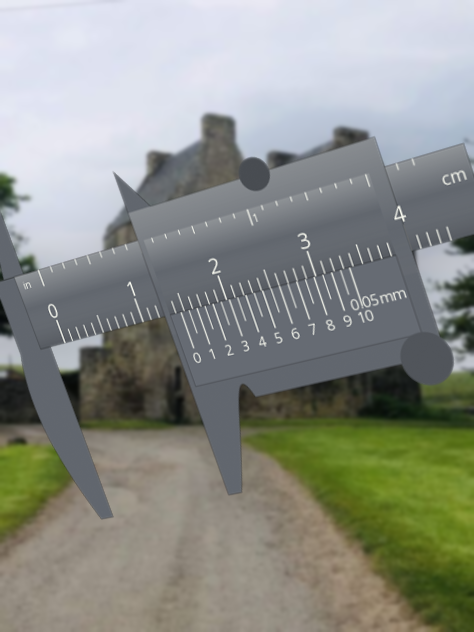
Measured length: 14.6 mm
